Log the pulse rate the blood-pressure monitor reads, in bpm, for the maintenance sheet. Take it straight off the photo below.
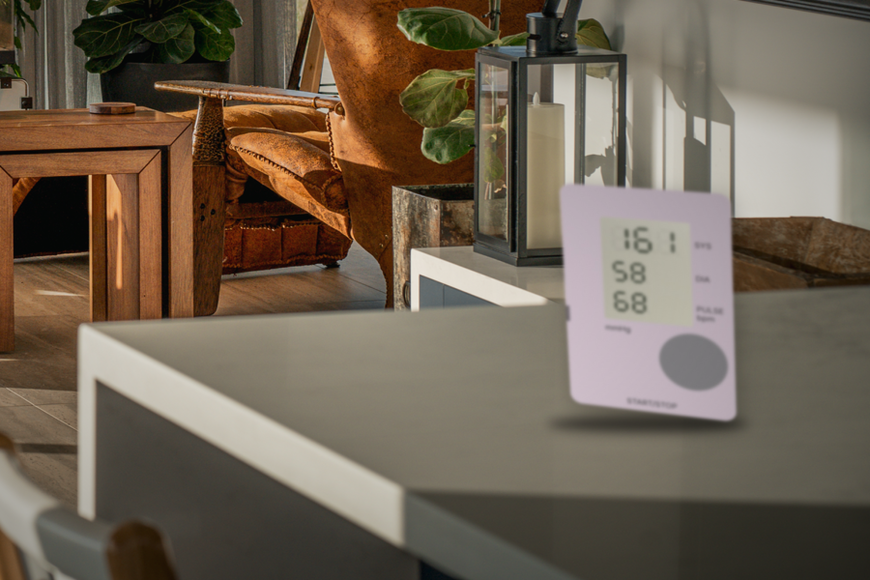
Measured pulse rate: 68 bpm
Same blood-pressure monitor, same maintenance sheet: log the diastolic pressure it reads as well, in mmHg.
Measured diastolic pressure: 58 mmHg
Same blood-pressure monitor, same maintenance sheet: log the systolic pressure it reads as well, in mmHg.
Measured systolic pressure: 161 mmHg
